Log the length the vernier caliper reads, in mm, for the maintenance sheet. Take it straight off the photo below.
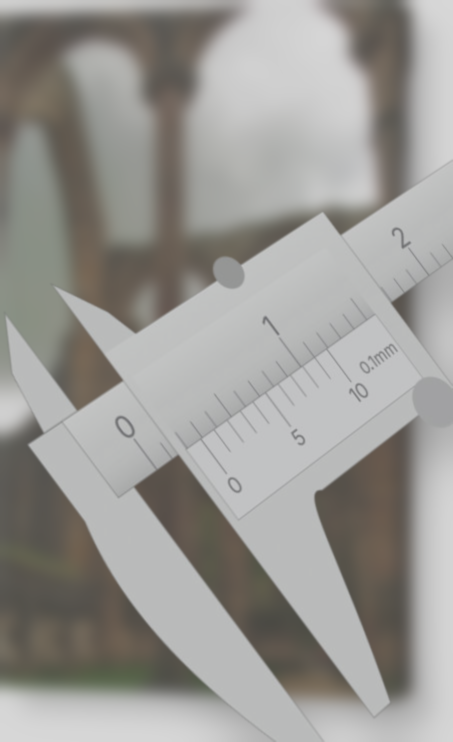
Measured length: 2.9 mm
